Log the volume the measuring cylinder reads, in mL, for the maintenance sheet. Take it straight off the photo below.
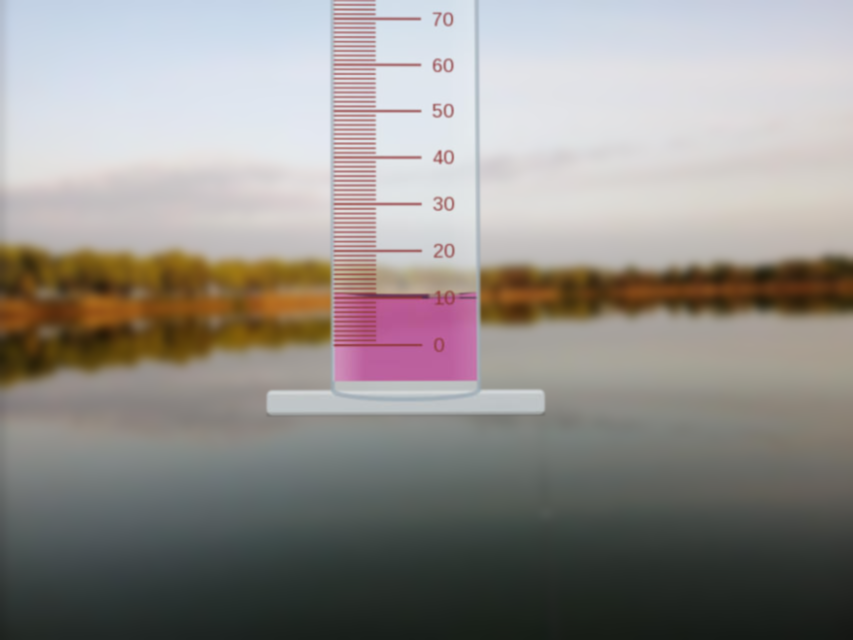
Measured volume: 10 mL
